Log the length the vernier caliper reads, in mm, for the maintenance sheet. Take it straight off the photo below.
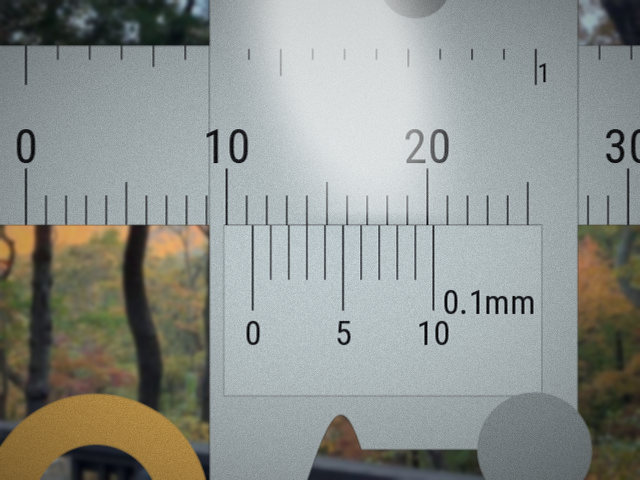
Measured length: 11.3 mm
